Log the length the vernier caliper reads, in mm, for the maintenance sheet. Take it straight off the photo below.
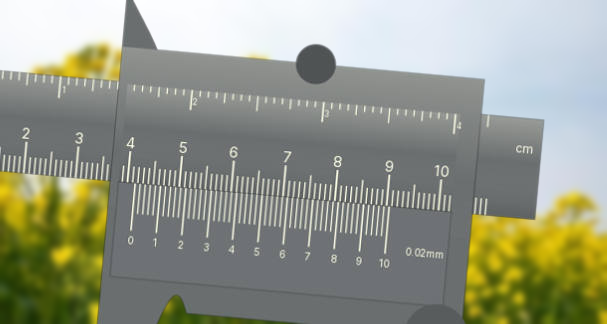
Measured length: 41.5 mm
